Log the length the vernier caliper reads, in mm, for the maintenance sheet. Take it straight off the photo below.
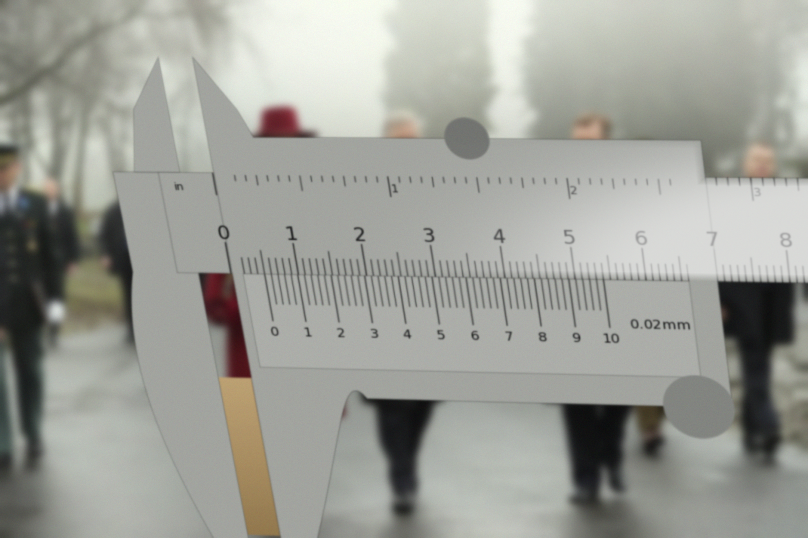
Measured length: 5.0 mm
